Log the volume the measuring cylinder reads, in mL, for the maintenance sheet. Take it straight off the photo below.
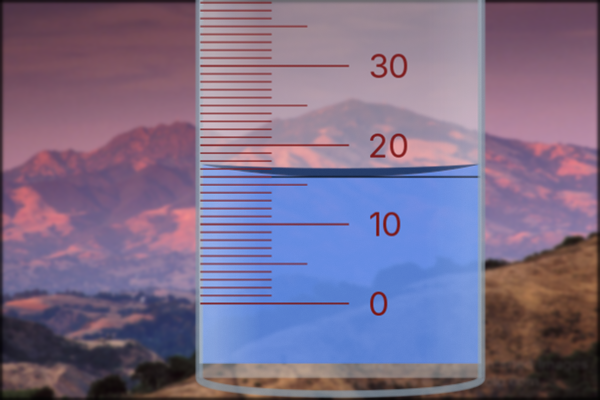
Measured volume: 16 mL
